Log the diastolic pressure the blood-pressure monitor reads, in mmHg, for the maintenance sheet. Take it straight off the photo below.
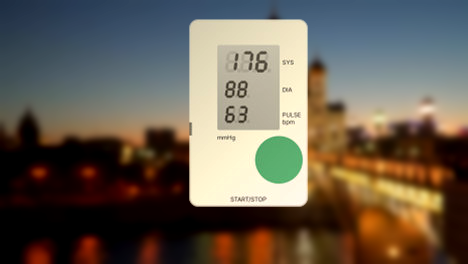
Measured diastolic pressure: 88 mmHg
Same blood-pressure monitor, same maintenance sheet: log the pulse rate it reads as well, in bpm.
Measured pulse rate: 63 bpm
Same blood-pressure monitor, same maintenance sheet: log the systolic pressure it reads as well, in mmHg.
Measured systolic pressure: 176 mmHg
